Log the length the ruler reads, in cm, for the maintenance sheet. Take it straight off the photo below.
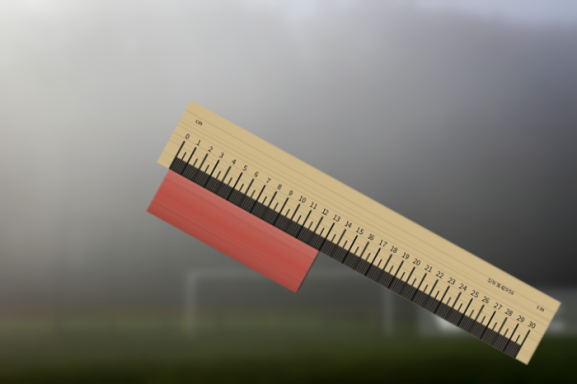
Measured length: 13 cm
